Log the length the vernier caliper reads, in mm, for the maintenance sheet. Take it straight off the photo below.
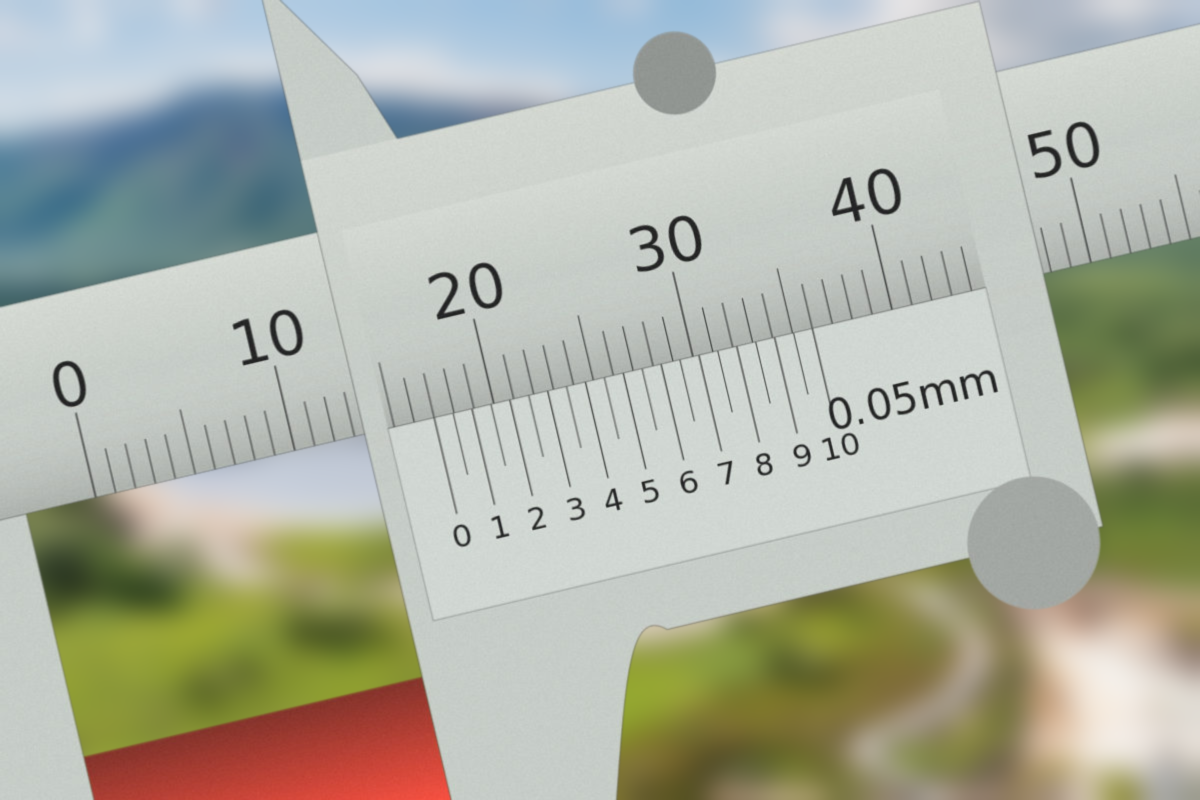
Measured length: 17.0 mm
